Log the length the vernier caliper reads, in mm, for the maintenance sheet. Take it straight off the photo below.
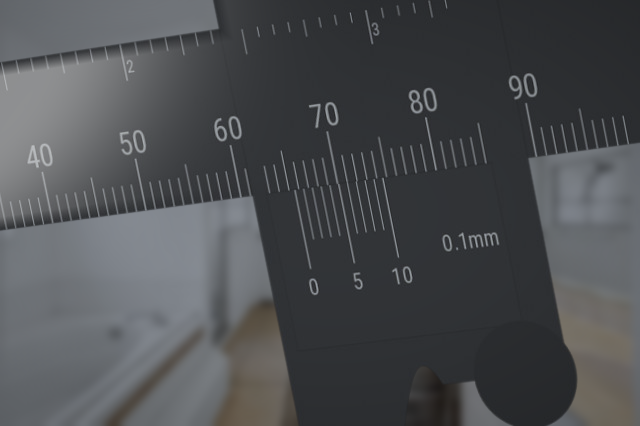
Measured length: 65.6 mm
